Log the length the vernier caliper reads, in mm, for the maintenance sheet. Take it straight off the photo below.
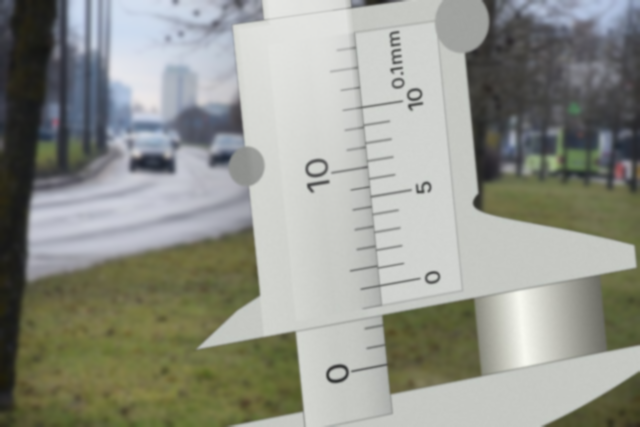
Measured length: 4.0 mm
